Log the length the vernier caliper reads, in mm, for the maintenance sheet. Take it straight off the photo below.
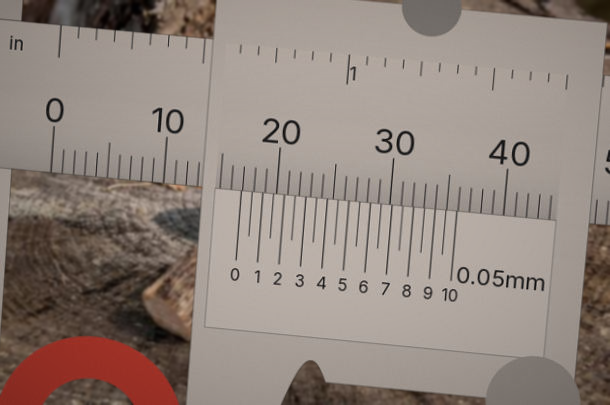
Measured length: 16.9 mm
